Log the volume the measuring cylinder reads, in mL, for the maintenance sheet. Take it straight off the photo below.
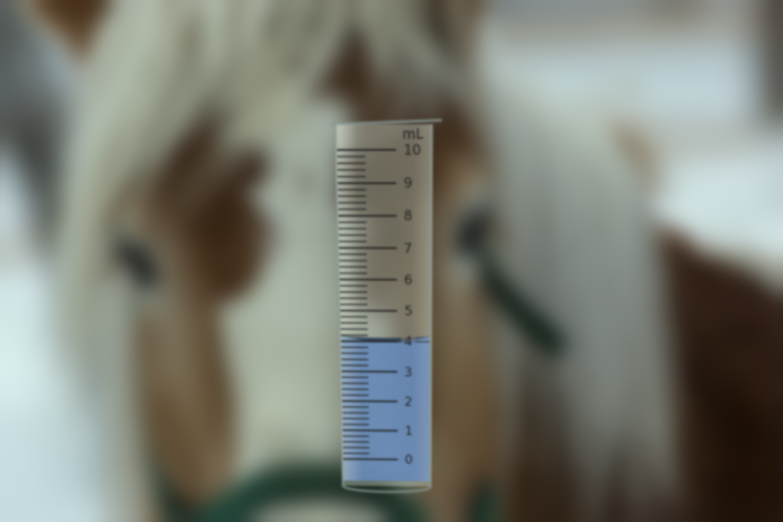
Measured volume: 4 mL
